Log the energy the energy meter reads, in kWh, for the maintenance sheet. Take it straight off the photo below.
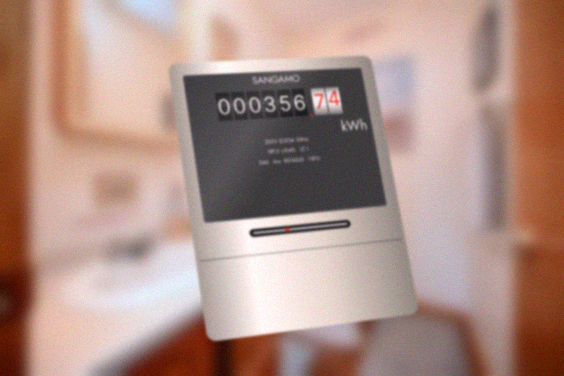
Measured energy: 356.74 kWh
